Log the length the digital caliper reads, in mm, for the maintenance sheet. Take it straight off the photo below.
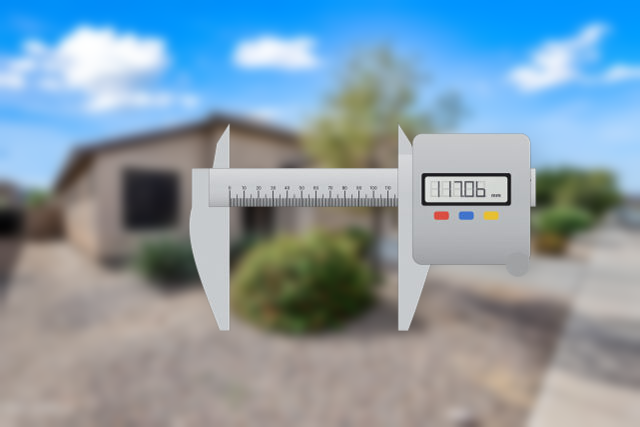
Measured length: 117.06 mm
